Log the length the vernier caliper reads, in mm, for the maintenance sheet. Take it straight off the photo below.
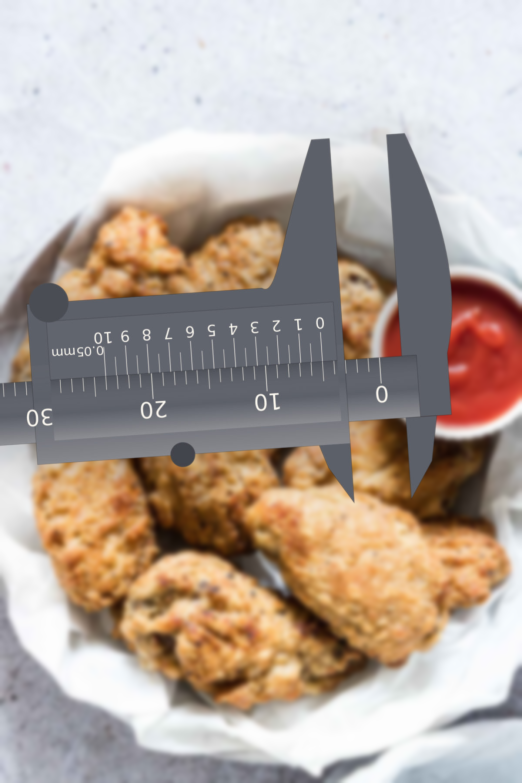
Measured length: 5.0 mm
